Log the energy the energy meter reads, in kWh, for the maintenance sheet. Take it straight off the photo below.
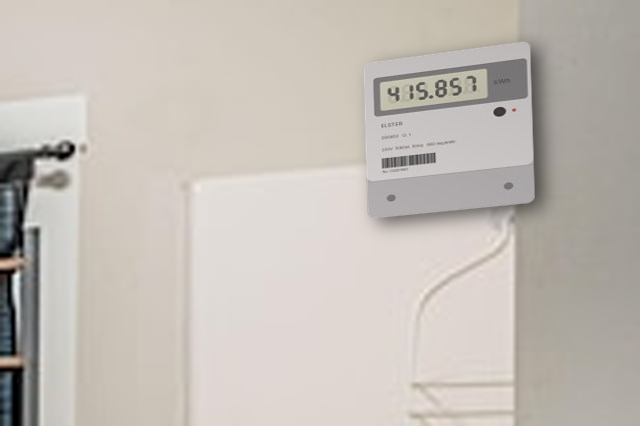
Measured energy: 415.857 kWh
